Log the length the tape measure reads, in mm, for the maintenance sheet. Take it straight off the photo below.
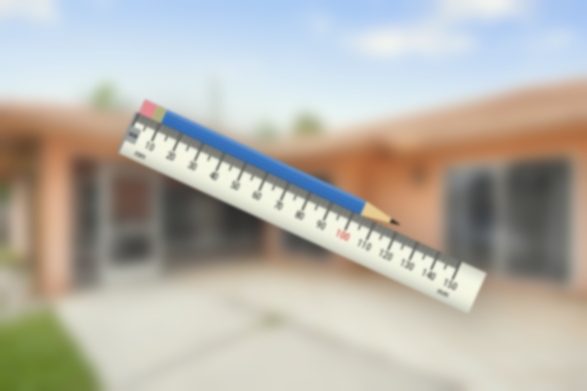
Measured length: 120 mm
